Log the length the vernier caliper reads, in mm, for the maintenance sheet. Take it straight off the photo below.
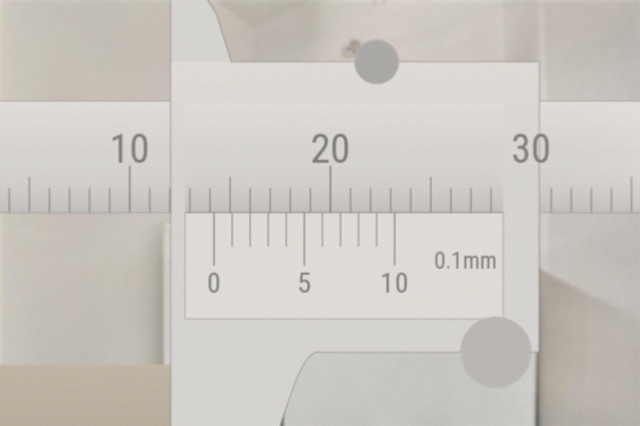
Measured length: 14.2 mm
